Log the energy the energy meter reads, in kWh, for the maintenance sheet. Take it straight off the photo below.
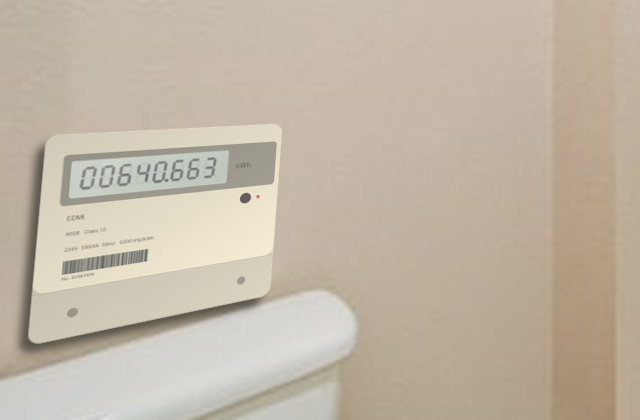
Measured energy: 640.663 kWh
